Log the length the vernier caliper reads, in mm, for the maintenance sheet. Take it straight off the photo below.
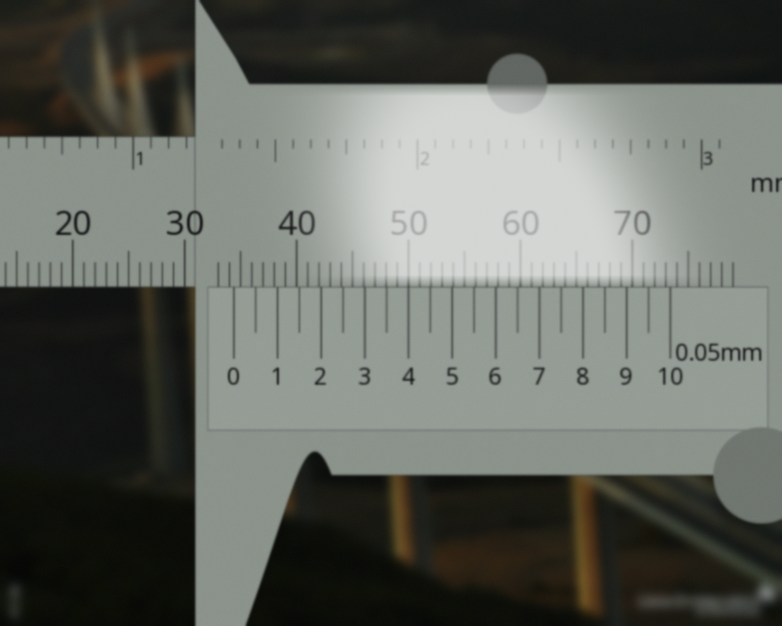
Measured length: 34.4 mm
